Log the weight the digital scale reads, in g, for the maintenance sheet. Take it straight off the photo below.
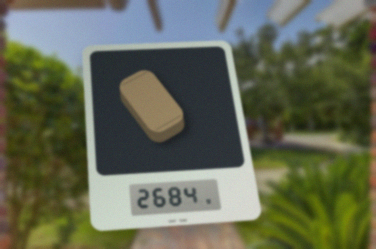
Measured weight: 2684 g
